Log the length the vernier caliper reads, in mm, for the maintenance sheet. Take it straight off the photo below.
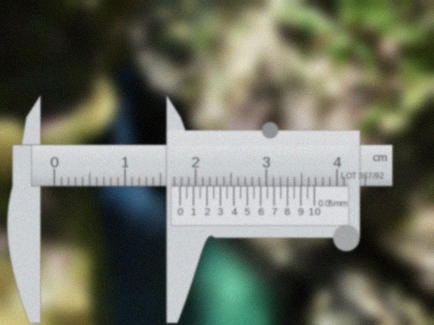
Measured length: 17.8 mm
